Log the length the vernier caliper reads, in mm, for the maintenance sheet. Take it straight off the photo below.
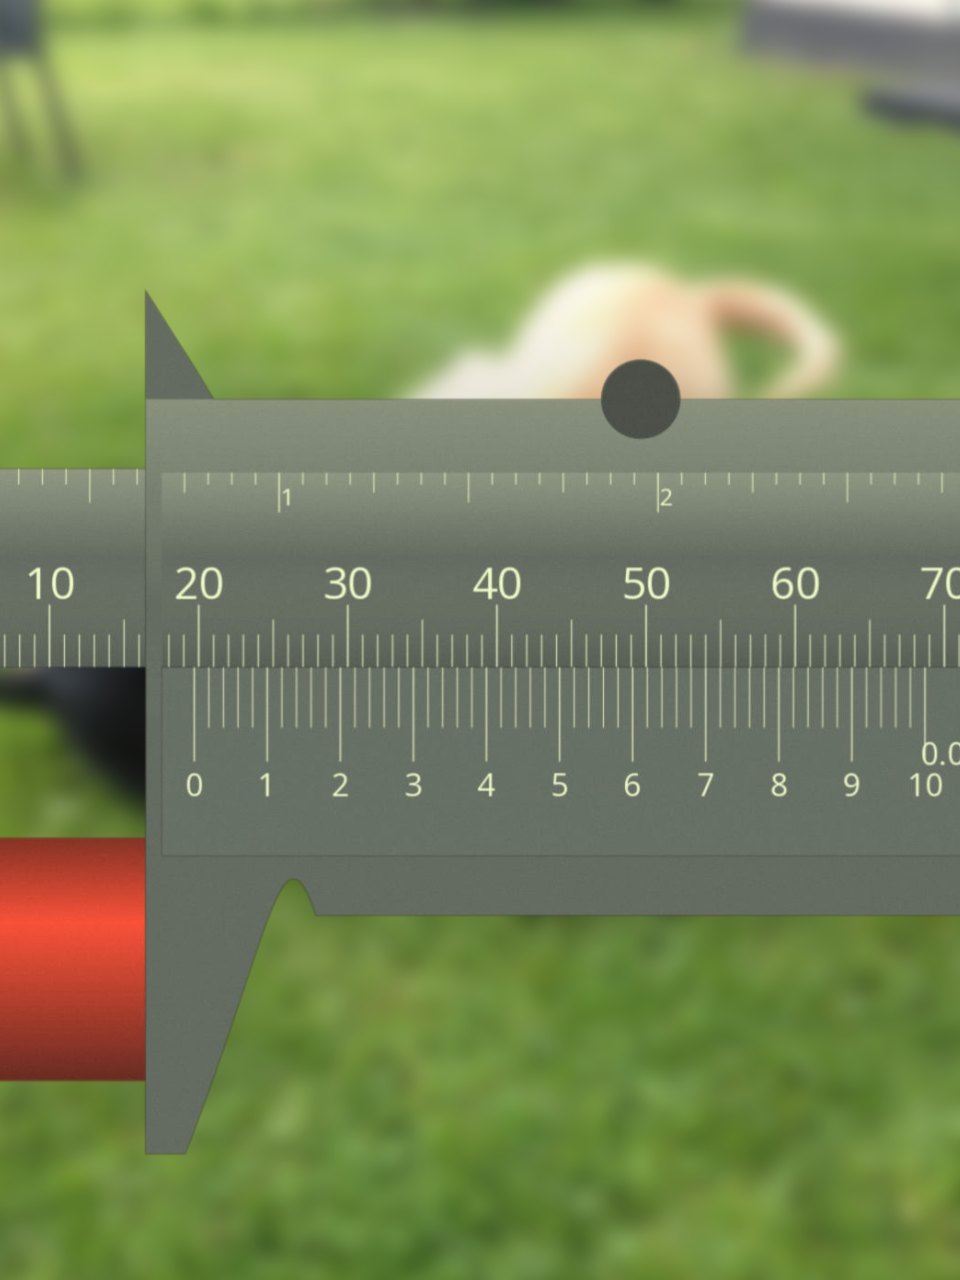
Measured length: 19.7 mm
